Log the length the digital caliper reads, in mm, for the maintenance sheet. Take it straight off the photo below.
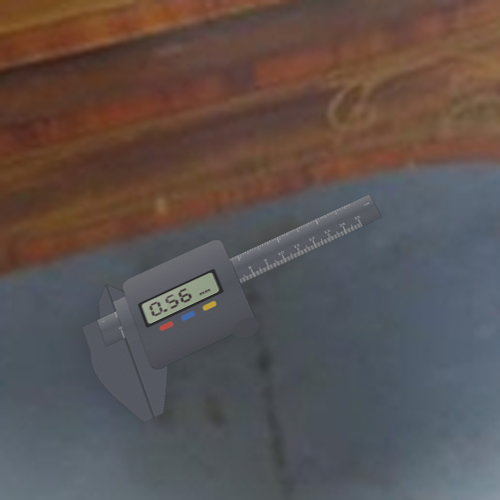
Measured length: 0.56 mm
